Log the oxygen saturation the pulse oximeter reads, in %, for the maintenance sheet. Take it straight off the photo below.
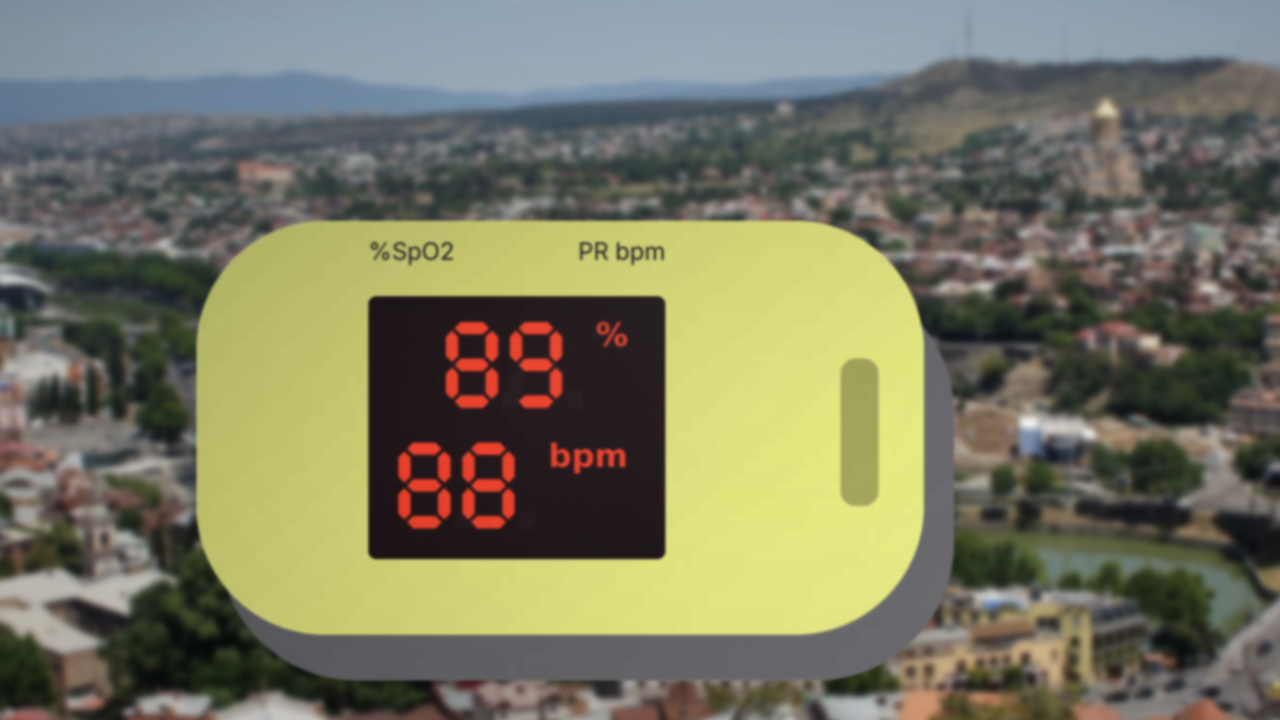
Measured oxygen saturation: 89 %
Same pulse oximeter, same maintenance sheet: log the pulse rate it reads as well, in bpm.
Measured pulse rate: 88 bpm
